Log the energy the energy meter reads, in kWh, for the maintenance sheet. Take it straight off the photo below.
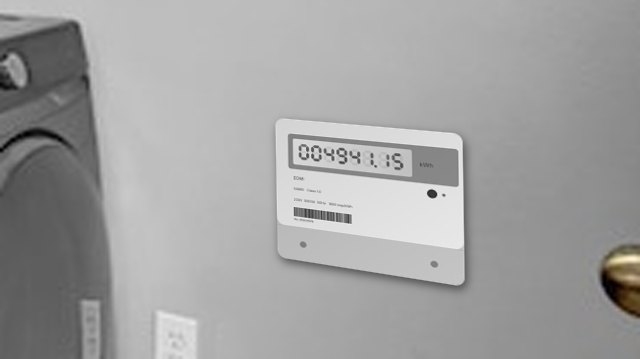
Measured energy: 4941.15 kWh
